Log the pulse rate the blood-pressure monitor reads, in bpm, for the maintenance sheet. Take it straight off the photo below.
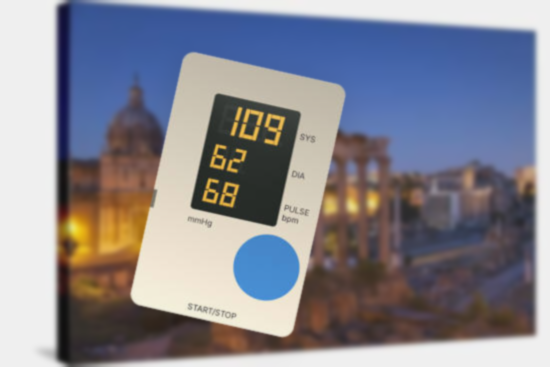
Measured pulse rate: 68 bpm
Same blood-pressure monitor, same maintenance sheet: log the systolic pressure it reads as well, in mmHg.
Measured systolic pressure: 109 mmHg
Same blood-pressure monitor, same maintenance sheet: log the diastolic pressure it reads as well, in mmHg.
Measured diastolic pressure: 62 mmHg
